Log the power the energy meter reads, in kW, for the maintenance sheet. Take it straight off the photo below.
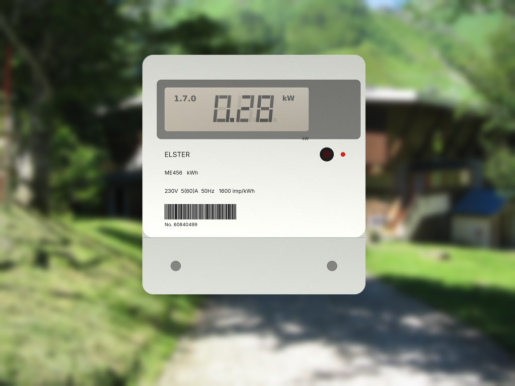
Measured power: 0.28 kW
